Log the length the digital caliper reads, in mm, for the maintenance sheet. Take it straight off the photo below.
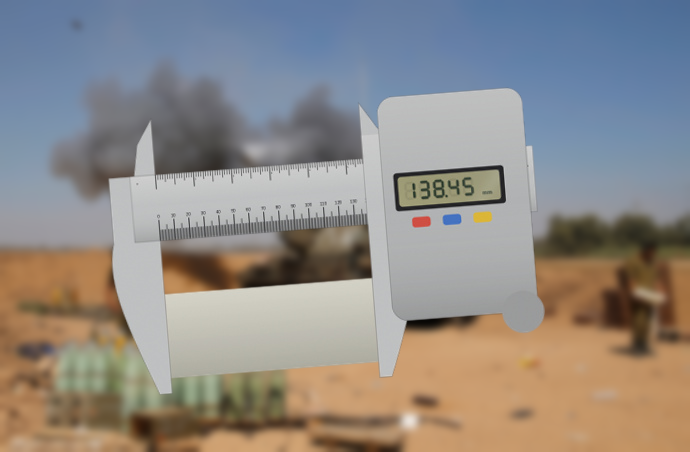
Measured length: 138.45 mm
